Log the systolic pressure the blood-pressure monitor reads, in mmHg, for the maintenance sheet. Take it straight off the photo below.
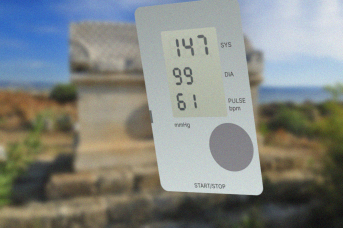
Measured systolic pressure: 147 mmHg
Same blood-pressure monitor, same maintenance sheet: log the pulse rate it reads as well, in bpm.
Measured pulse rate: 61 bpm
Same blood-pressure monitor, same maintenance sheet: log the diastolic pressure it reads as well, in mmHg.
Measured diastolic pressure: 99 mmHg
